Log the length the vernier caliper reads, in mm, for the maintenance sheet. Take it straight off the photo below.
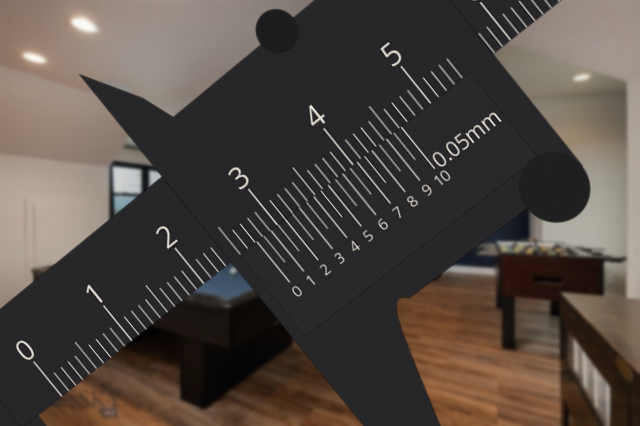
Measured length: 27.2 mm
